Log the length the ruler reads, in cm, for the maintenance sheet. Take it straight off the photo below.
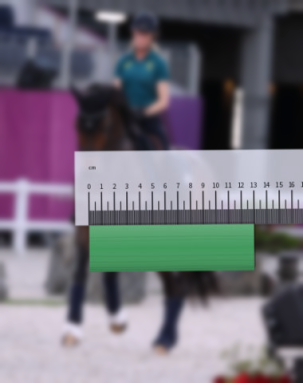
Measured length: 13 cm
